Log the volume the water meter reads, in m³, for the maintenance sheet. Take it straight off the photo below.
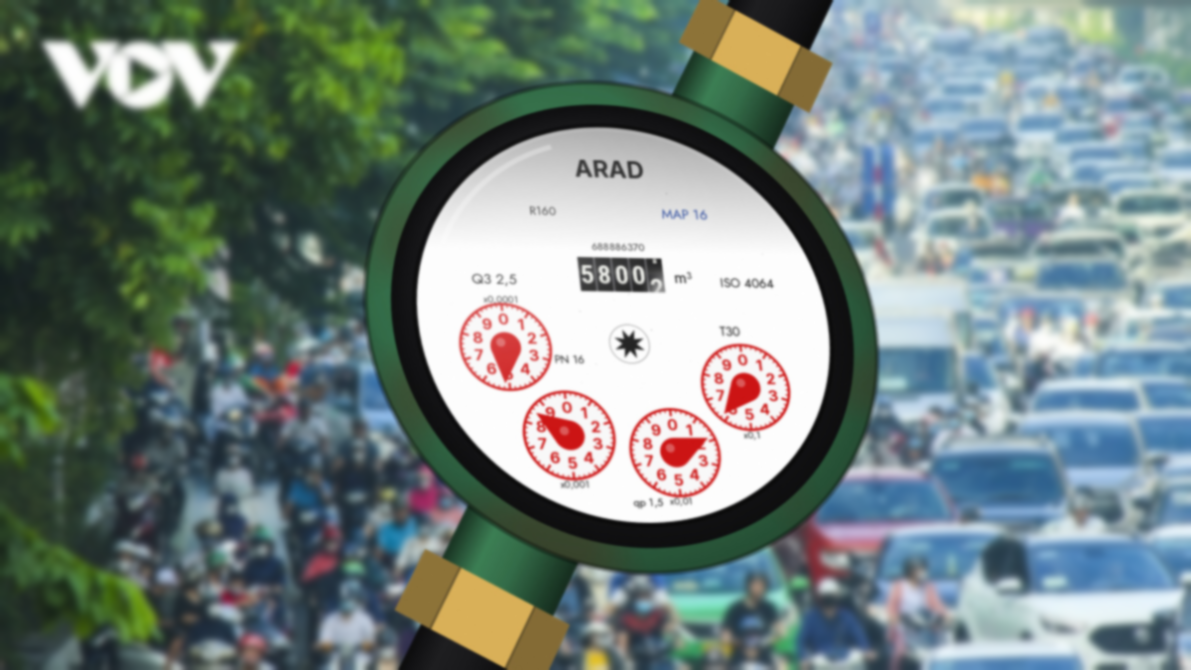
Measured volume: 58001.6185 m³
